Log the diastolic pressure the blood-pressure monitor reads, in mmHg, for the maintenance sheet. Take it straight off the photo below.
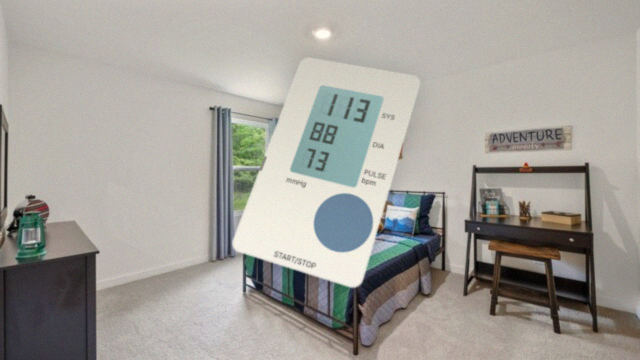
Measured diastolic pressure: 88 mmHg
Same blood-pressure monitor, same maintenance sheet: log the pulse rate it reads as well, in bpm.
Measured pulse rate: 73 bpm
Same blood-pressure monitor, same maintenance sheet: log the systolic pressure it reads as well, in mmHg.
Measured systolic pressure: 113 mmHg
